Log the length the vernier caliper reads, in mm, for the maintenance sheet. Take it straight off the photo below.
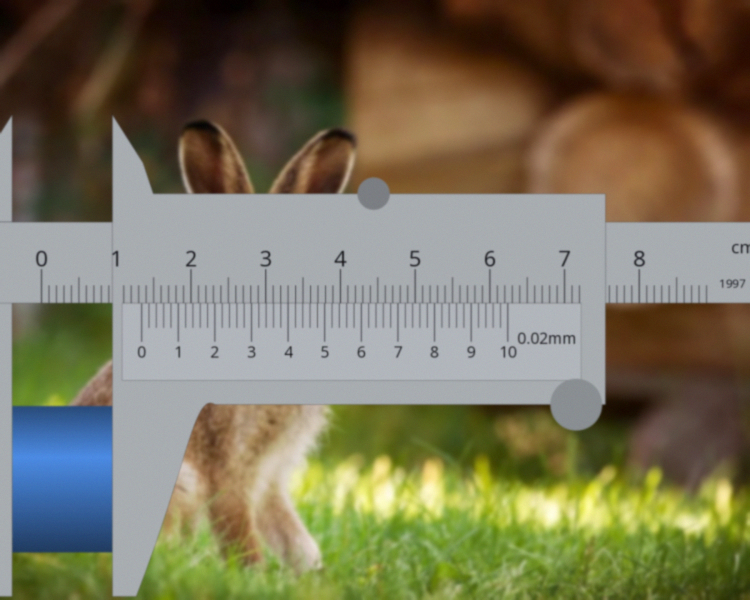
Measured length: 13.4 mm
